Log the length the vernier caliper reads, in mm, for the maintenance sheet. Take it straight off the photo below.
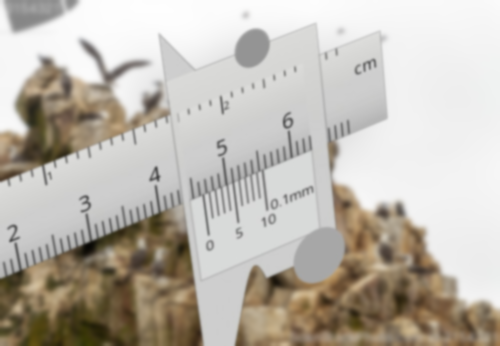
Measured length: 46.5 mm
